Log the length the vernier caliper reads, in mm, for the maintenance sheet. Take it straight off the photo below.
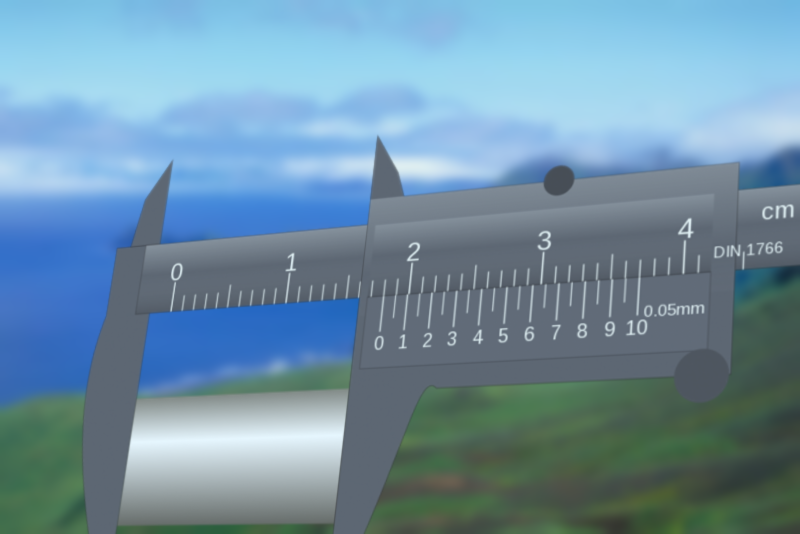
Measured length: 18.0 mm
